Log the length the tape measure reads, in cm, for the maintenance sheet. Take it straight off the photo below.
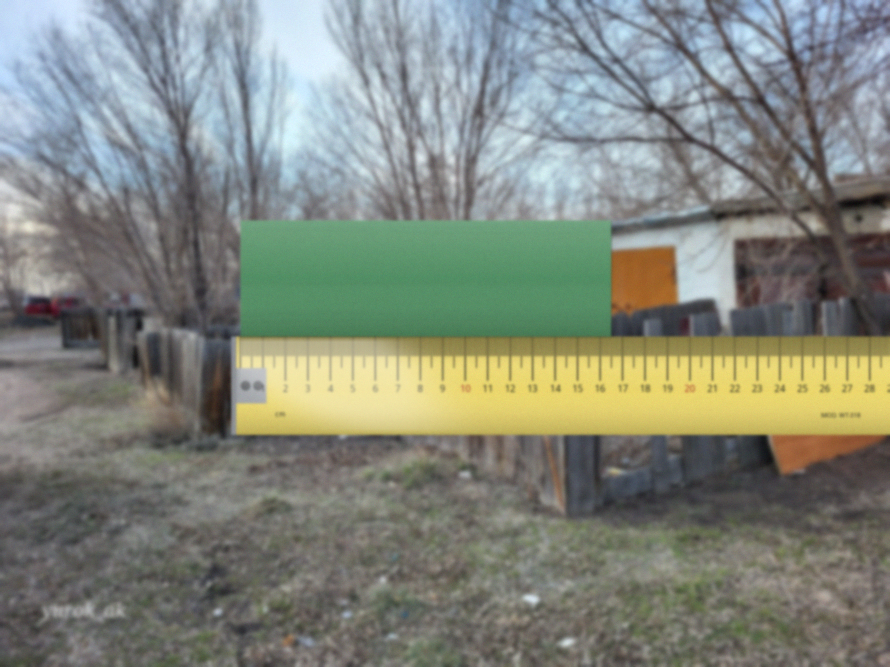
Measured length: 16.5 cm
